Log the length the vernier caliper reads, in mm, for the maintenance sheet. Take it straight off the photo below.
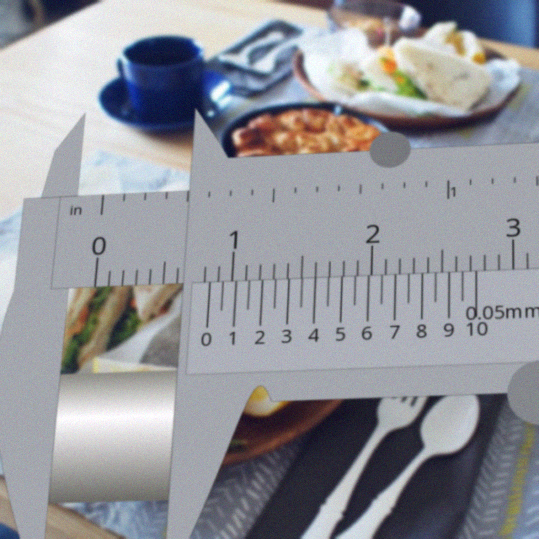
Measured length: 8.4 mm
